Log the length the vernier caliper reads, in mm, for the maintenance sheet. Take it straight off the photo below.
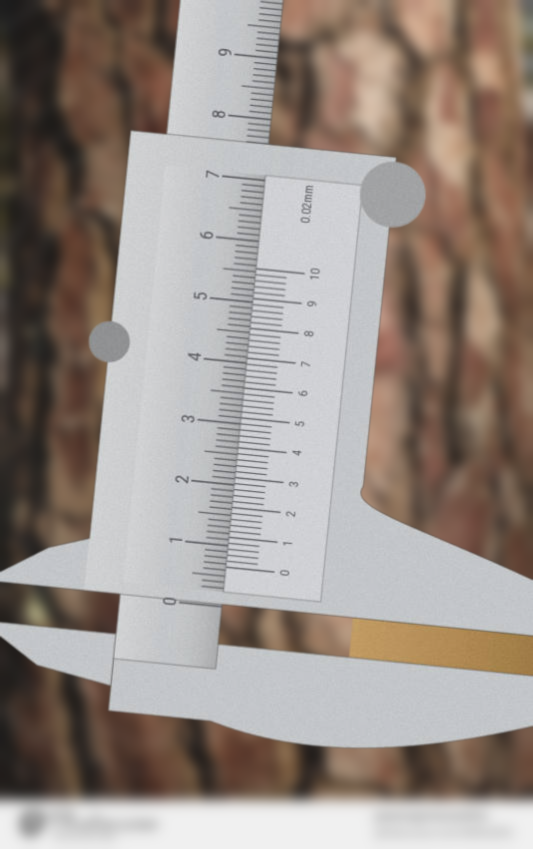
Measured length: 6.5 mm
